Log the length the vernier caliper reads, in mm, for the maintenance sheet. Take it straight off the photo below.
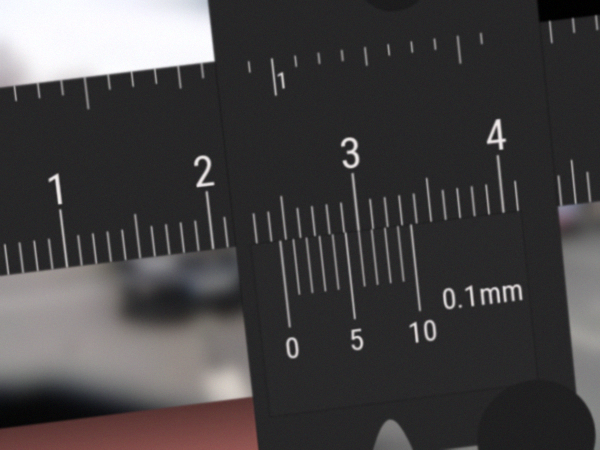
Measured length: 24.6 mm
